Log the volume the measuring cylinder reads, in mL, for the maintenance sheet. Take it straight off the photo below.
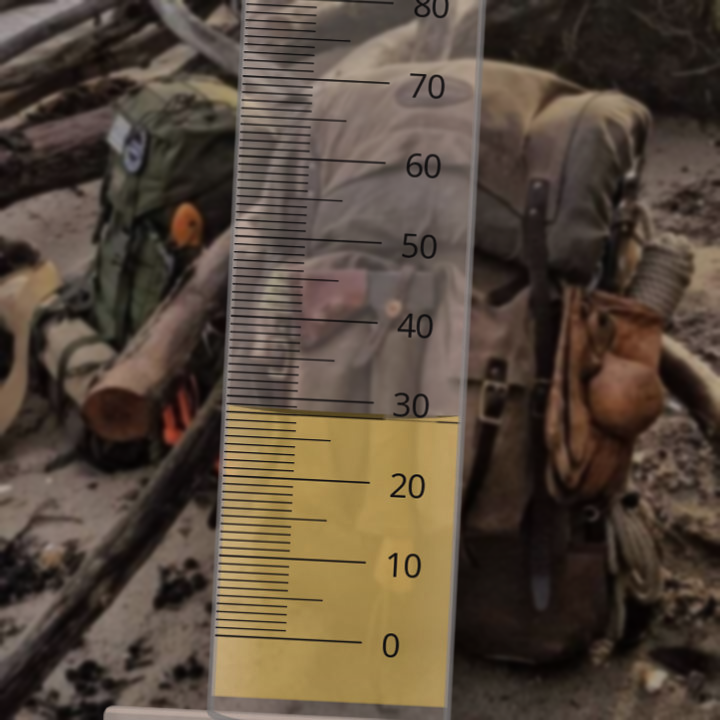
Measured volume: 28 mL
